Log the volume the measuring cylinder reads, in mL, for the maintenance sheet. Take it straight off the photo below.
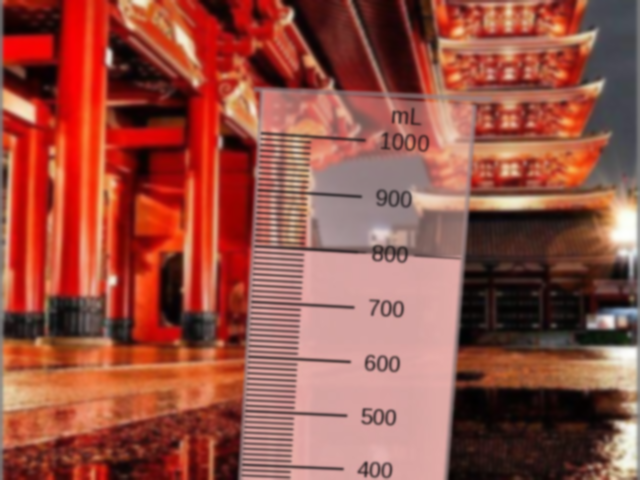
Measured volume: 800 mL
